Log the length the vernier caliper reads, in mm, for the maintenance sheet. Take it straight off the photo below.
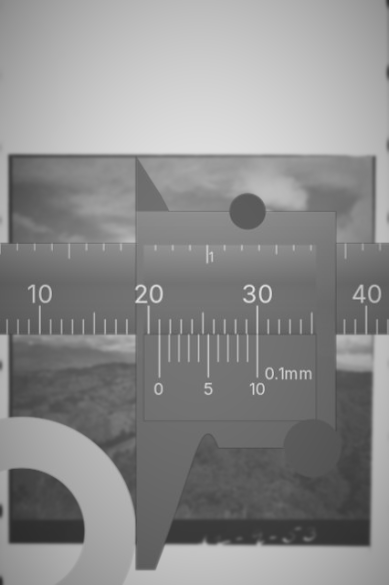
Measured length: 21.0 mm
